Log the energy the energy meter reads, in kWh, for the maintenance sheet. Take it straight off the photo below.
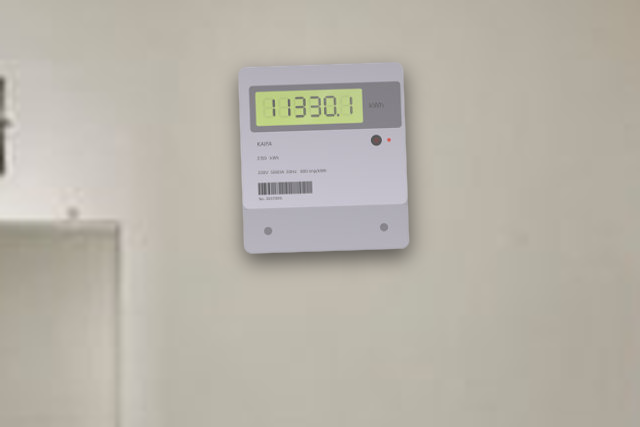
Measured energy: 11330.1 kWh
